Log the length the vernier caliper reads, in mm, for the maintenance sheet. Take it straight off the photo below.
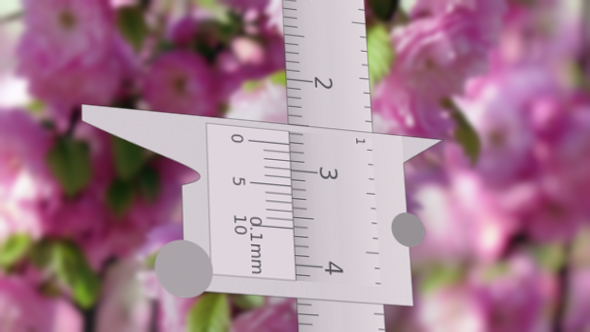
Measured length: 27.2 mm
